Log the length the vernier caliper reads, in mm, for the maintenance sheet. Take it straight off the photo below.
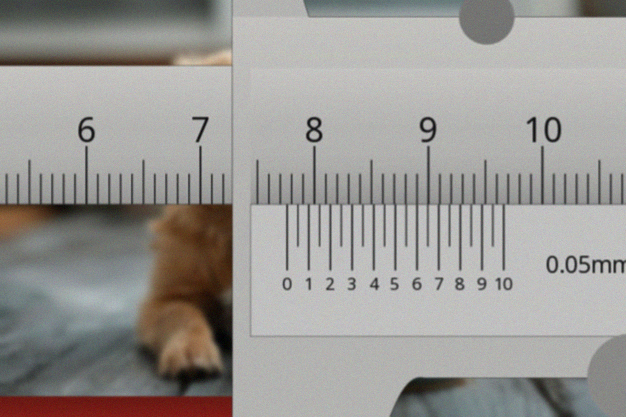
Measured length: 77.6 mm
